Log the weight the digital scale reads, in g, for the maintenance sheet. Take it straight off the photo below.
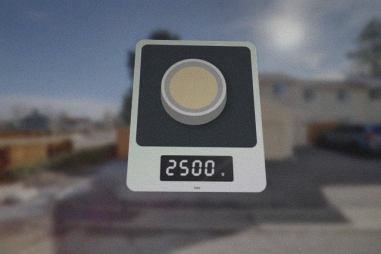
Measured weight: 2500 g
